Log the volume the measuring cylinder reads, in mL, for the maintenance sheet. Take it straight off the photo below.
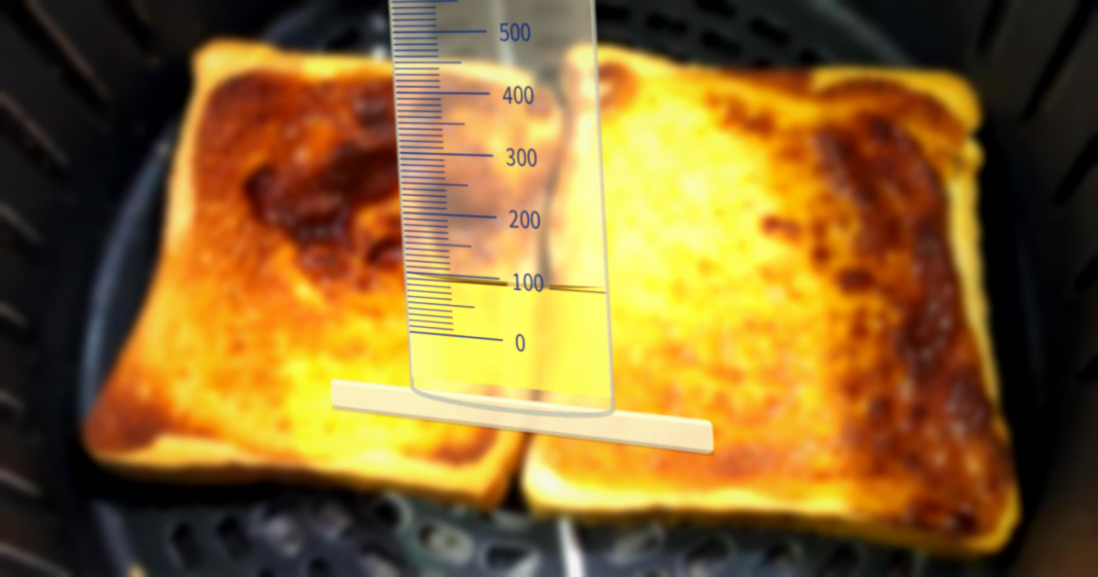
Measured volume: 90 mL
